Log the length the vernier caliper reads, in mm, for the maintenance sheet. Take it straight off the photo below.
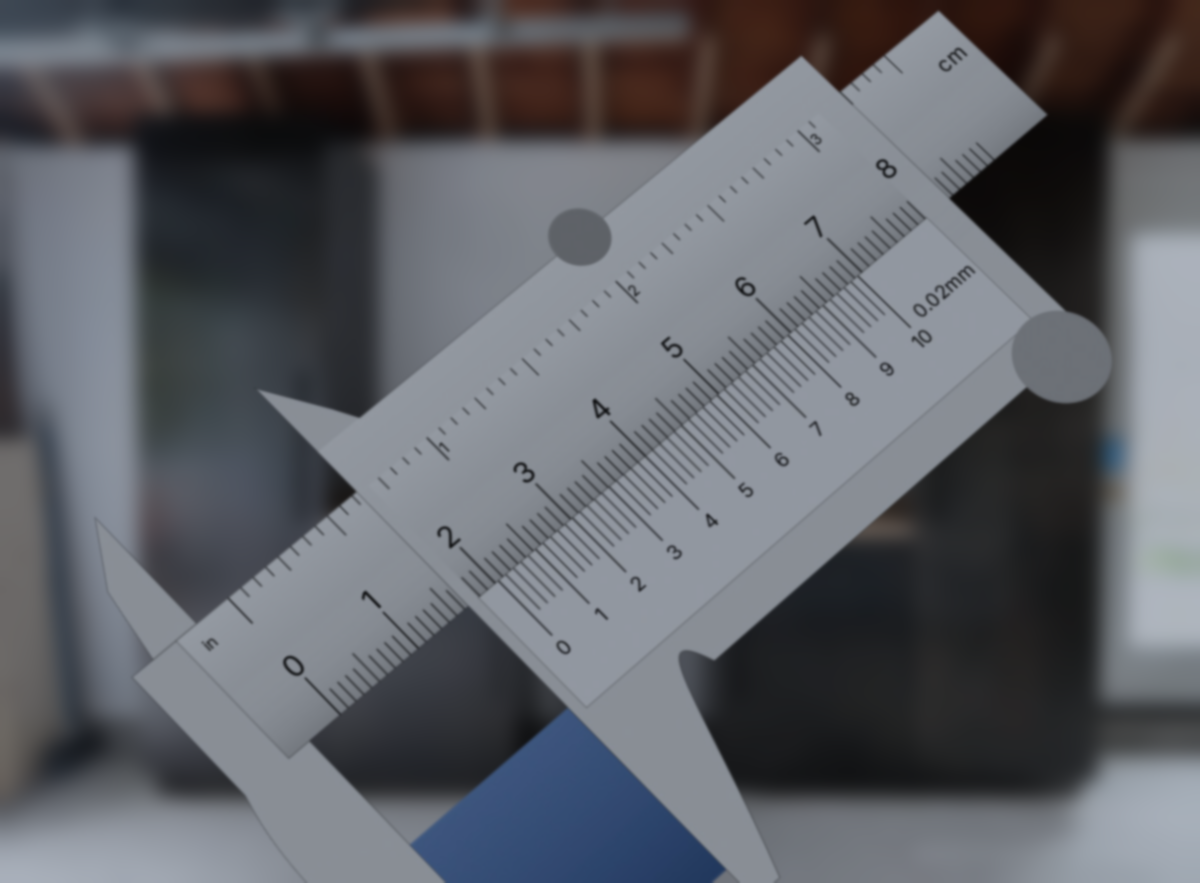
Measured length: 20.4 mm
